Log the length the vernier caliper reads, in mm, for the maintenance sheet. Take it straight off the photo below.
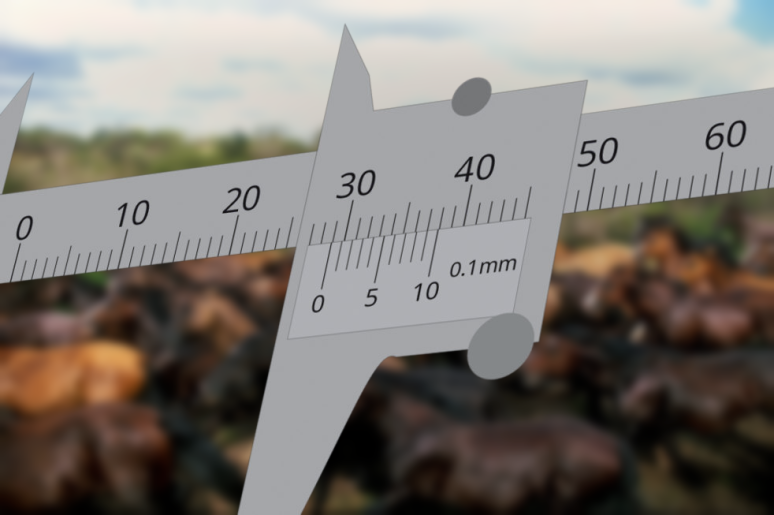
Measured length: 28.9 mm
